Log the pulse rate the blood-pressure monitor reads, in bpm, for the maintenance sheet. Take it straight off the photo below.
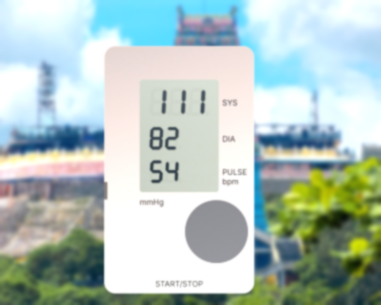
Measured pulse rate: 54 bpm
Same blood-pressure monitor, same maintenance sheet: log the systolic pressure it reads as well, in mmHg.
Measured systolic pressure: 111 mmHg
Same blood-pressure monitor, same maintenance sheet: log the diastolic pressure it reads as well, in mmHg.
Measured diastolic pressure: 82 mmHg
